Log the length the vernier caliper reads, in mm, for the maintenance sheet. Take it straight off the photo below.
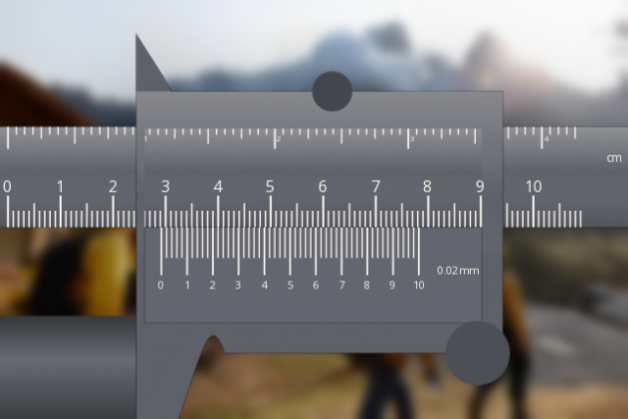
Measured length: 29.2 mm
